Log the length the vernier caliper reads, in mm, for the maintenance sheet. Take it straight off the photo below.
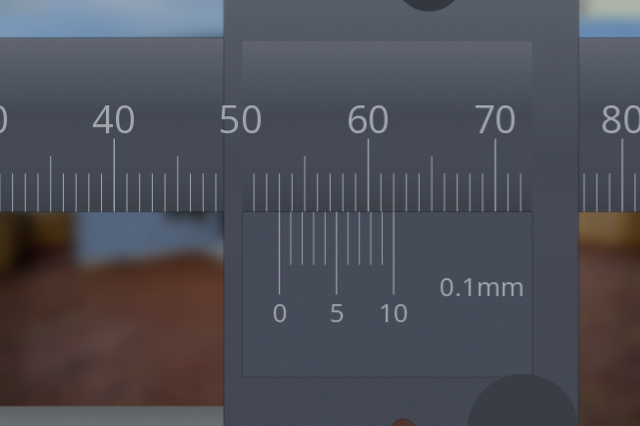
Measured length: 53.0 mm
